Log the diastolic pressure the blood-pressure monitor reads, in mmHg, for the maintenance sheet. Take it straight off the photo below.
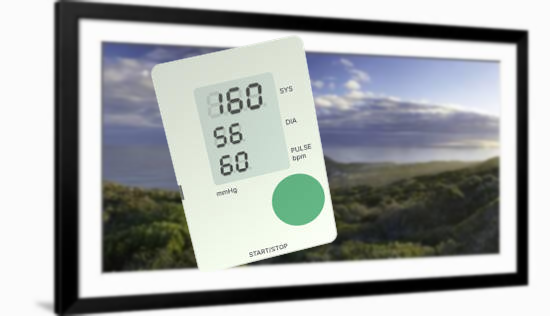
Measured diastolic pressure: 56 mmHg
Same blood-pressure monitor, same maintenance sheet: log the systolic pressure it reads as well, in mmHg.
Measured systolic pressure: 160 mmHg
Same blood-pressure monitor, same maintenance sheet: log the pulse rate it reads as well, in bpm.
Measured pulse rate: 60 bpm
